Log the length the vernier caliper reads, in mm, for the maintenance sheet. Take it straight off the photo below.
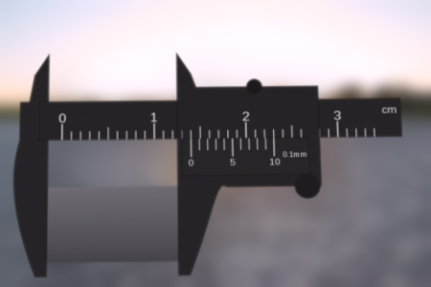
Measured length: 14.0 mm
